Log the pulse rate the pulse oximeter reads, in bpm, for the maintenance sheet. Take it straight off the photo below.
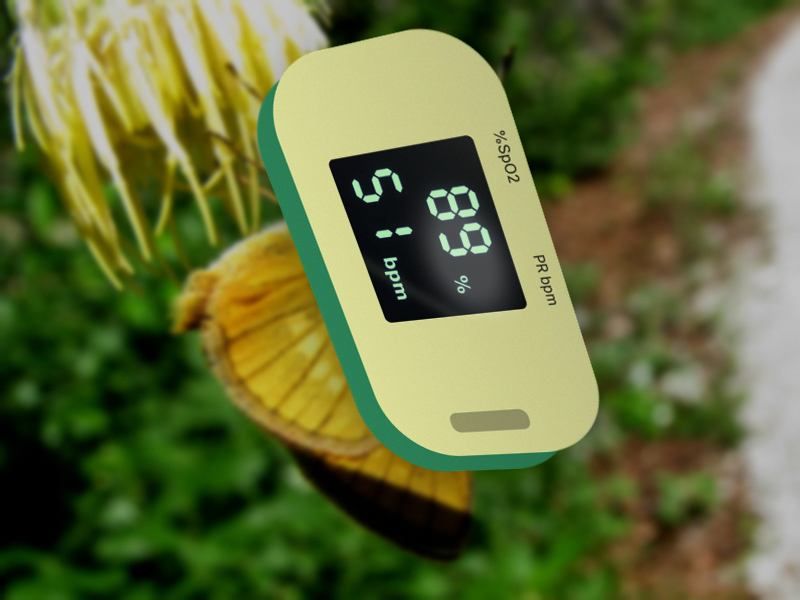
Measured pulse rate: 51 bpm
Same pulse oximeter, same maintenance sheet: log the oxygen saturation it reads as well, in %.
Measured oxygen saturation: 89 %
